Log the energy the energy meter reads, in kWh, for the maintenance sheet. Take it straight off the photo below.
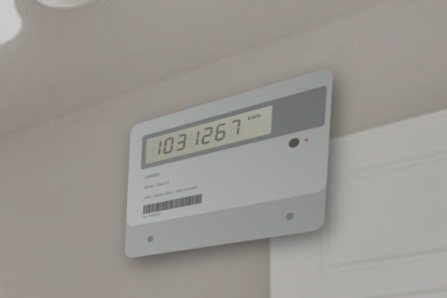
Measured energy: 1031267 kWh
